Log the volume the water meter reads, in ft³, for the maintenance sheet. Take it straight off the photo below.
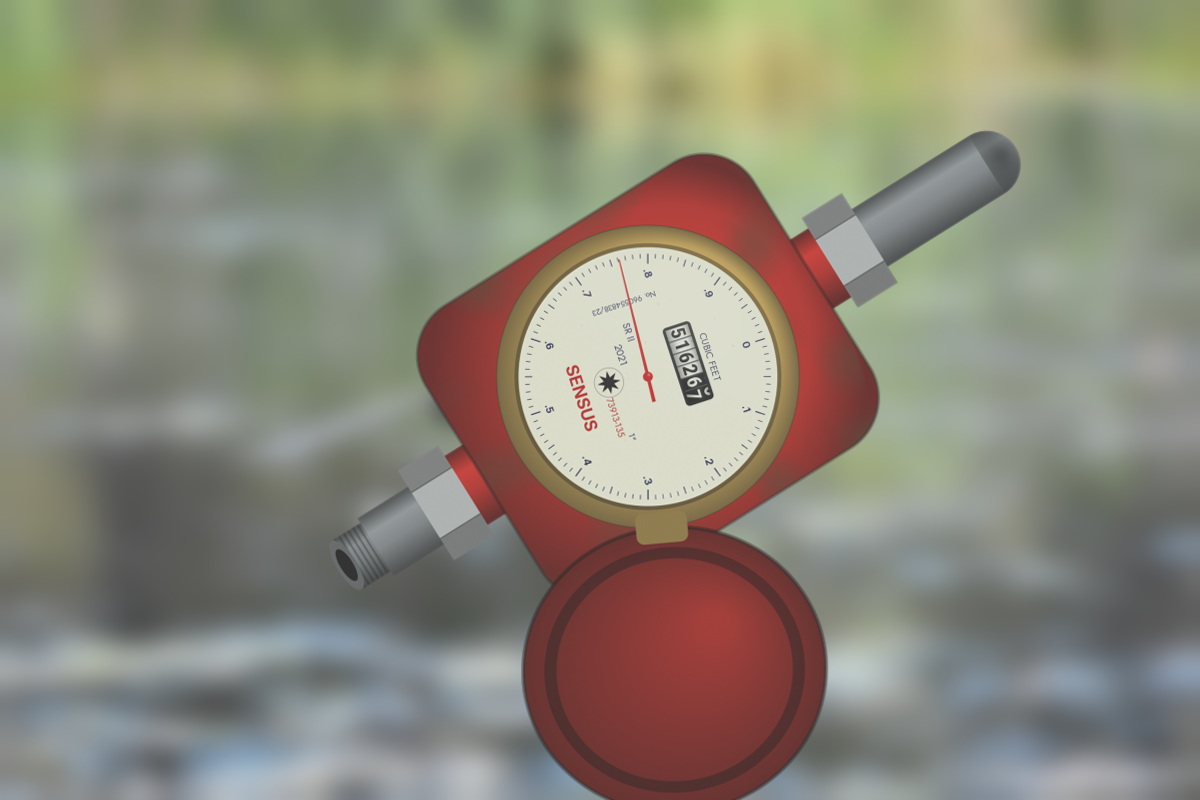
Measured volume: 516266.76 ft³
